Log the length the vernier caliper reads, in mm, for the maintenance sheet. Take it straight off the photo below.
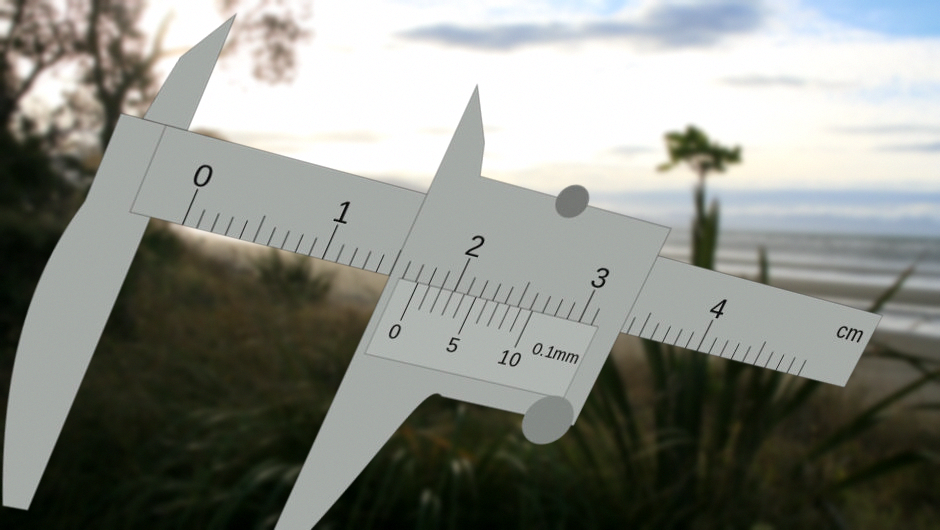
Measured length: 17.2 mm
